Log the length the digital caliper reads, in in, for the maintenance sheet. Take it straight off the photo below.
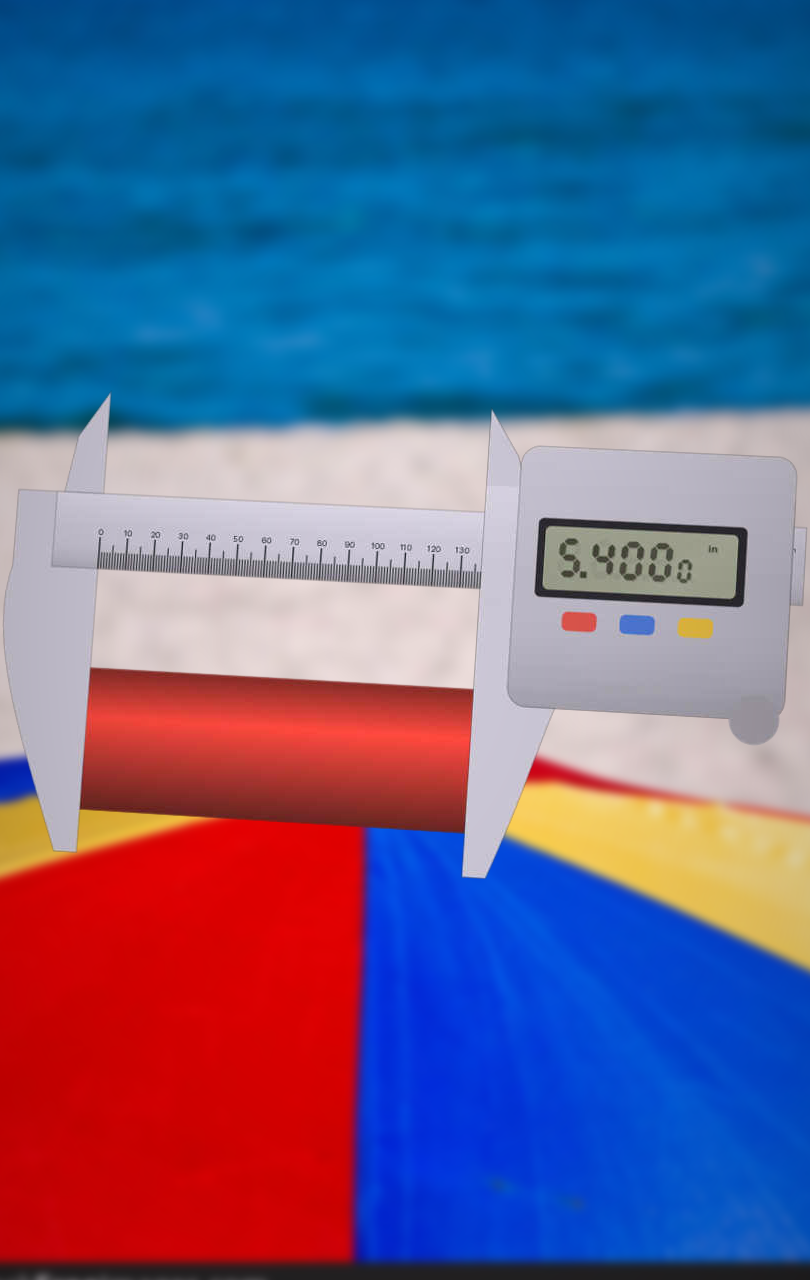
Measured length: 5.4000 in
